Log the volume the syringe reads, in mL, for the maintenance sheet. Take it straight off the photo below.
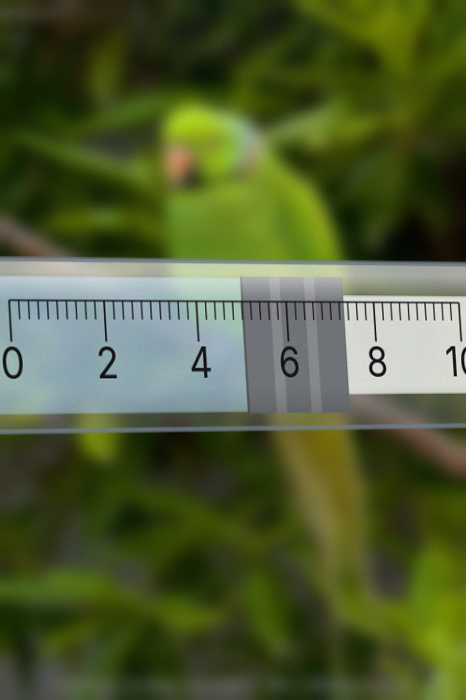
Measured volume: 5 mL
